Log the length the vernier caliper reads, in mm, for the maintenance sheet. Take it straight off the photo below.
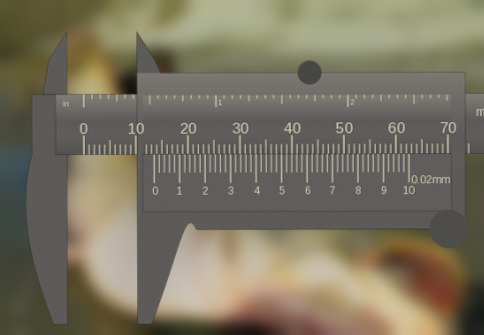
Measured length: 13.5 mm
